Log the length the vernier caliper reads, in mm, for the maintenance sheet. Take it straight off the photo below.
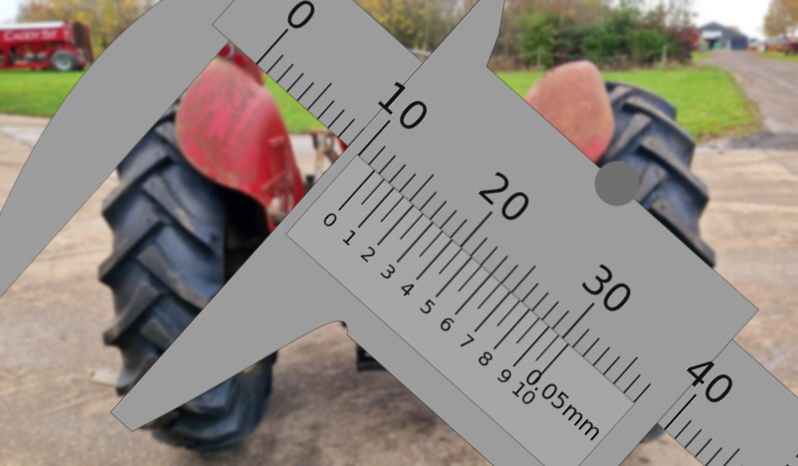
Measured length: 11.6 mm
